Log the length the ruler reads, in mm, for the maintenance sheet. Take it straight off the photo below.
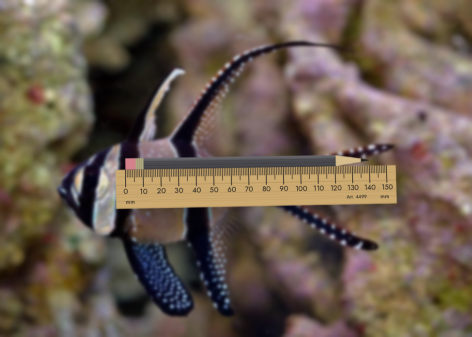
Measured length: 140 mm
